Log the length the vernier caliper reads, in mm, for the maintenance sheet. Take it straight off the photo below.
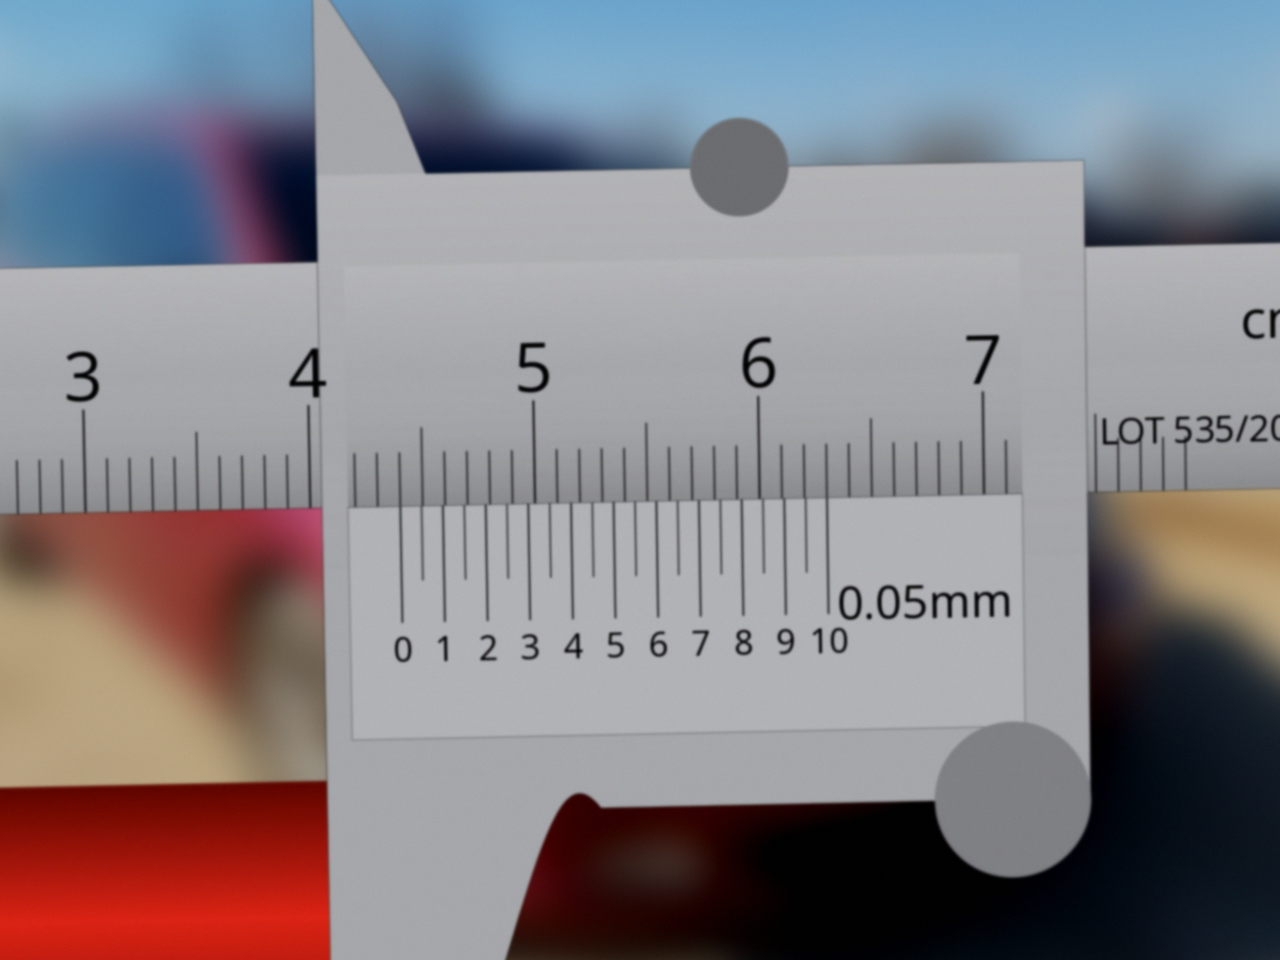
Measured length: 44.0 mm
